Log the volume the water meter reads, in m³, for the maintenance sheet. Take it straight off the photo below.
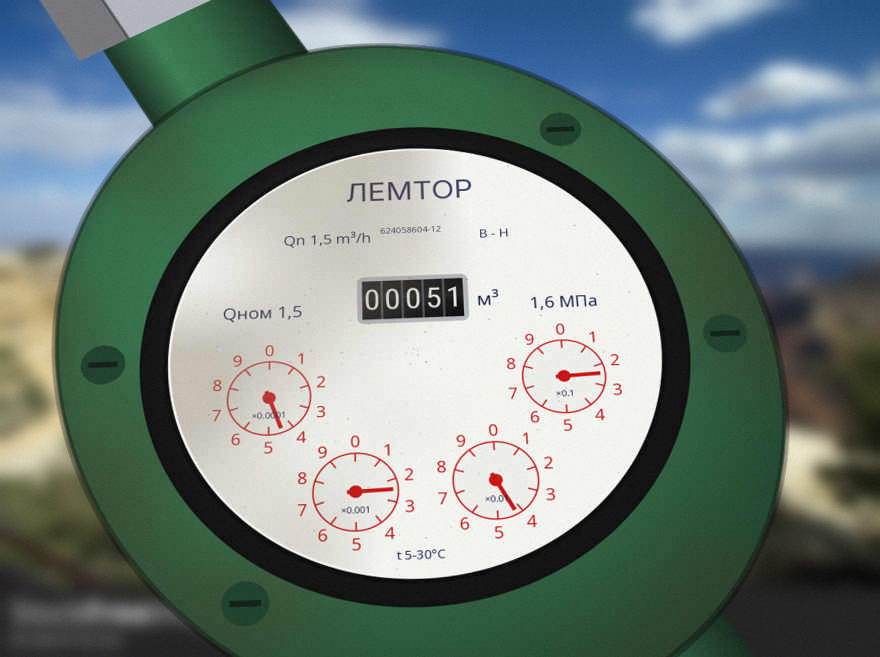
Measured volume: 51.2424 m³
